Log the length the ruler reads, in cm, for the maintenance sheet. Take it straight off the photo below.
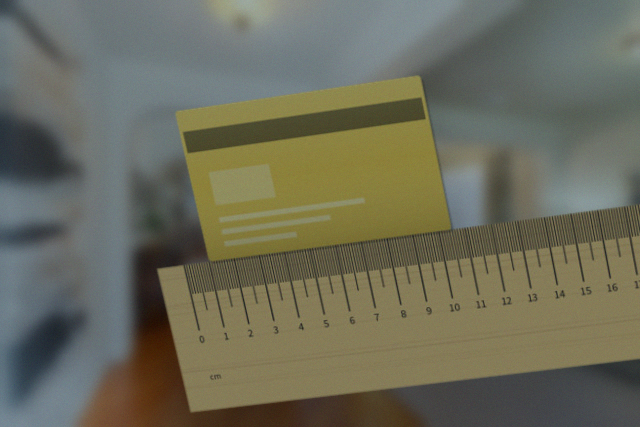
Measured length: 9.5 cm
